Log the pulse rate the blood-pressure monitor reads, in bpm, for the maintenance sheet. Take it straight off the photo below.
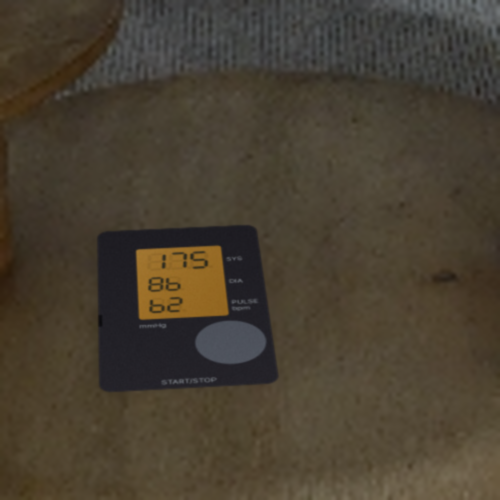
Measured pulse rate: 62 bpm
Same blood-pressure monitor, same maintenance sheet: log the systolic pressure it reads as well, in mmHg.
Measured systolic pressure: 175 mmHg
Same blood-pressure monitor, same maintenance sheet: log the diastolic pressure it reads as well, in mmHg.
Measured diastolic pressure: 86 mmHg
